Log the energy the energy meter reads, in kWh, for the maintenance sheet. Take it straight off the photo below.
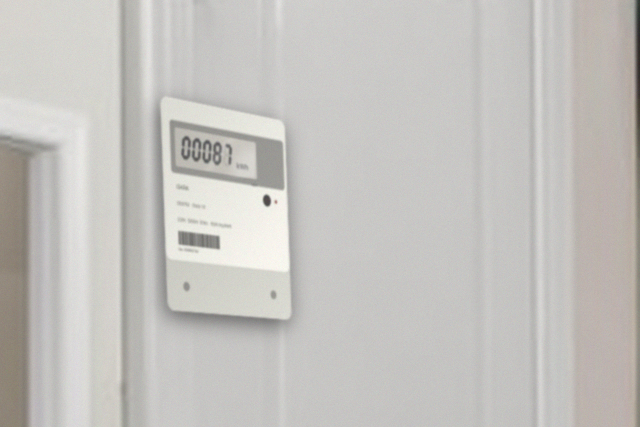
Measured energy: 87 kWh
